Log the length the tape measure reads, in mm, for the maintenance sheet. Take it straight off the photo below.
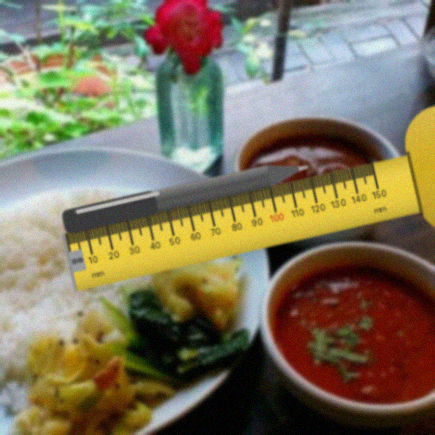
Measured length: 120 mm
